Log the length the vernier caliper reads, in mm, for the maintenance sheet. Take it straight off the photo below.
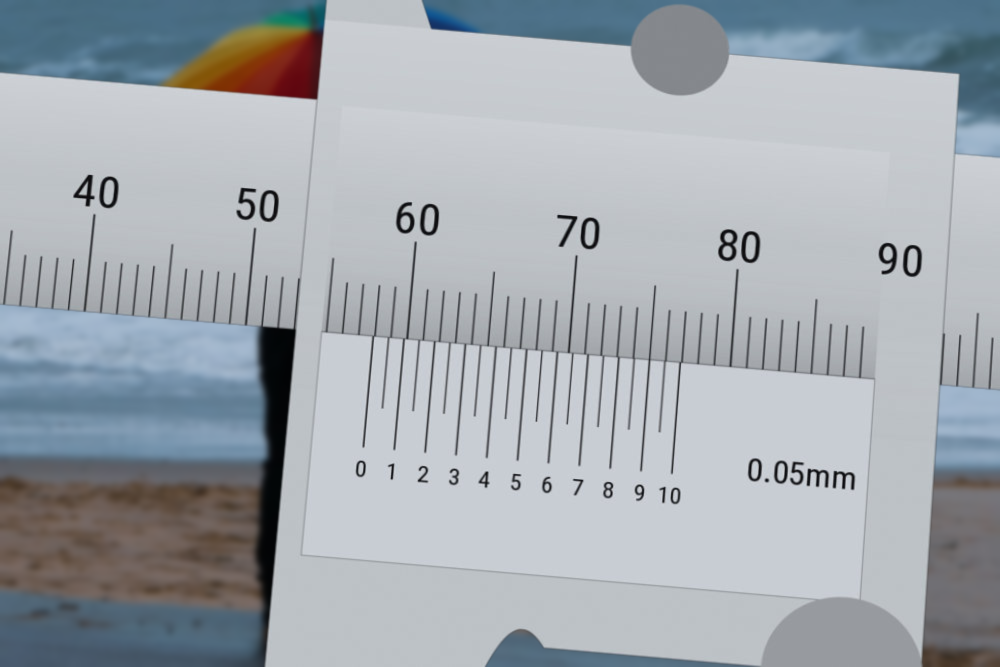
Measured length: 57.9 mm
